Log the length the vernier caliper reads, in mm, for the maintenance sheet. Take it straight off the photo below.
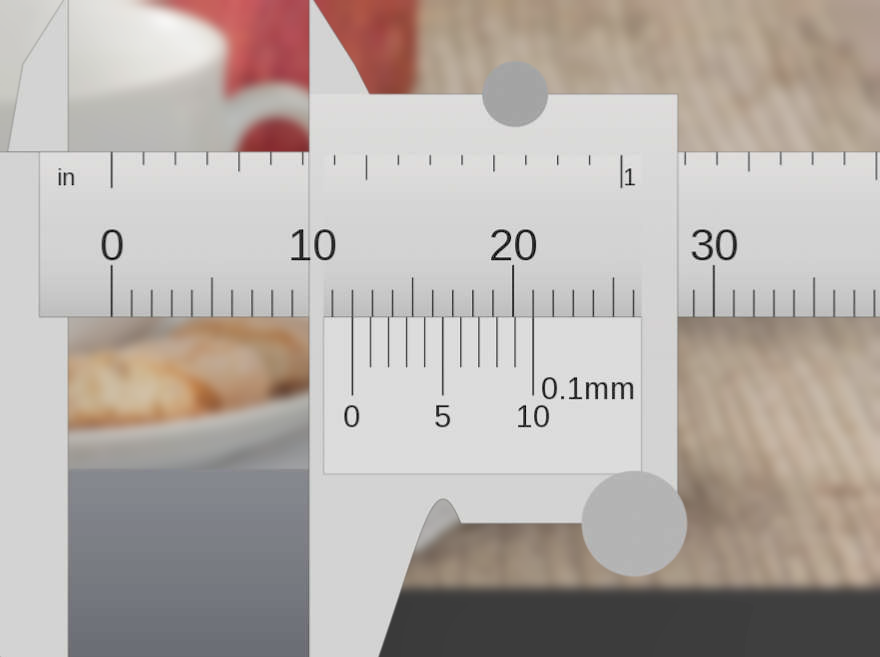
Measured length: 12.0 mm
